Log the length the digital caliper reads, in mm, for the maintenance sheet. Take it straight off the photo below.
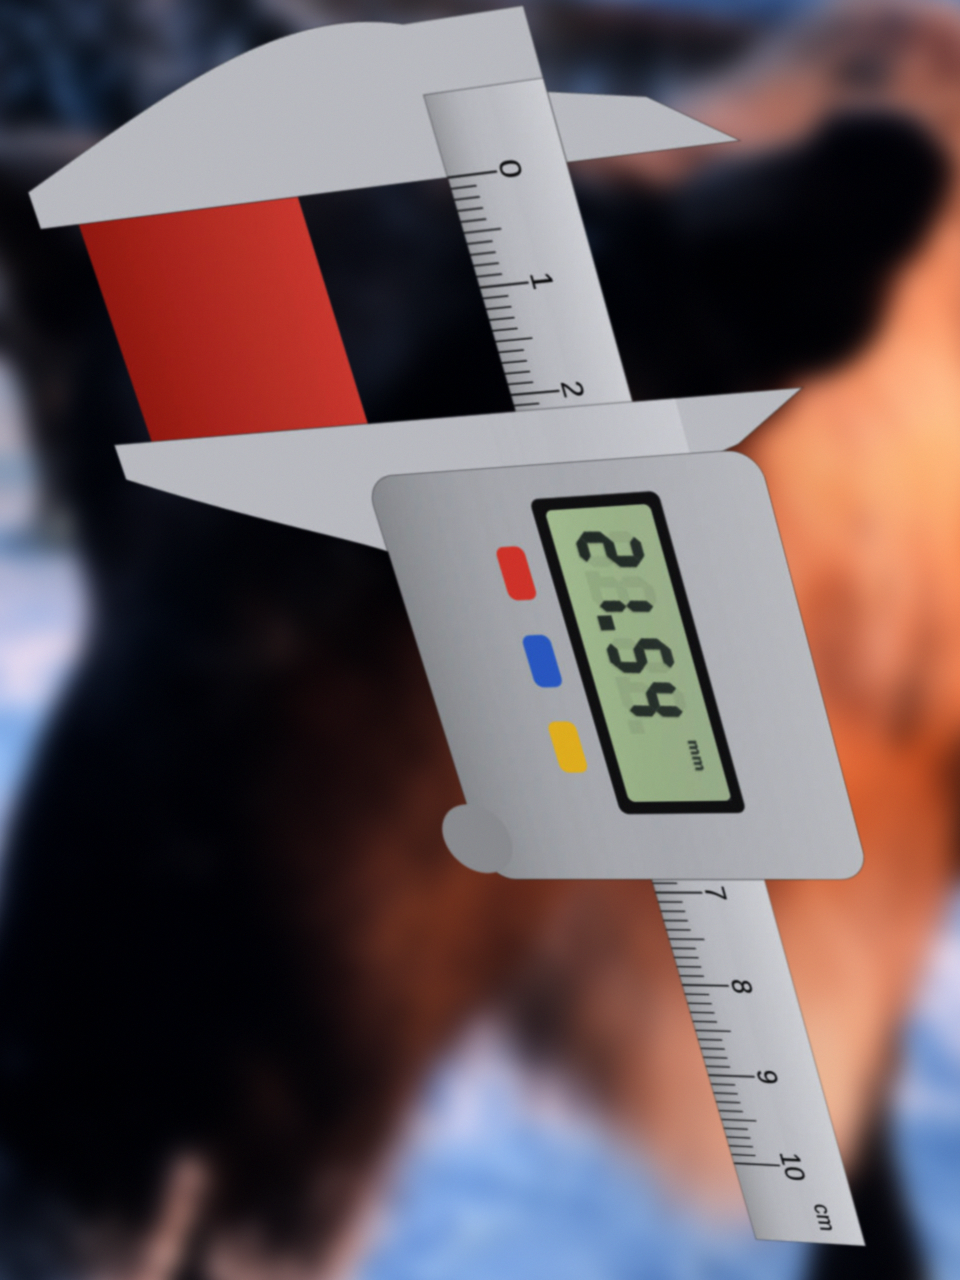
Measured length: 21.54 mm
